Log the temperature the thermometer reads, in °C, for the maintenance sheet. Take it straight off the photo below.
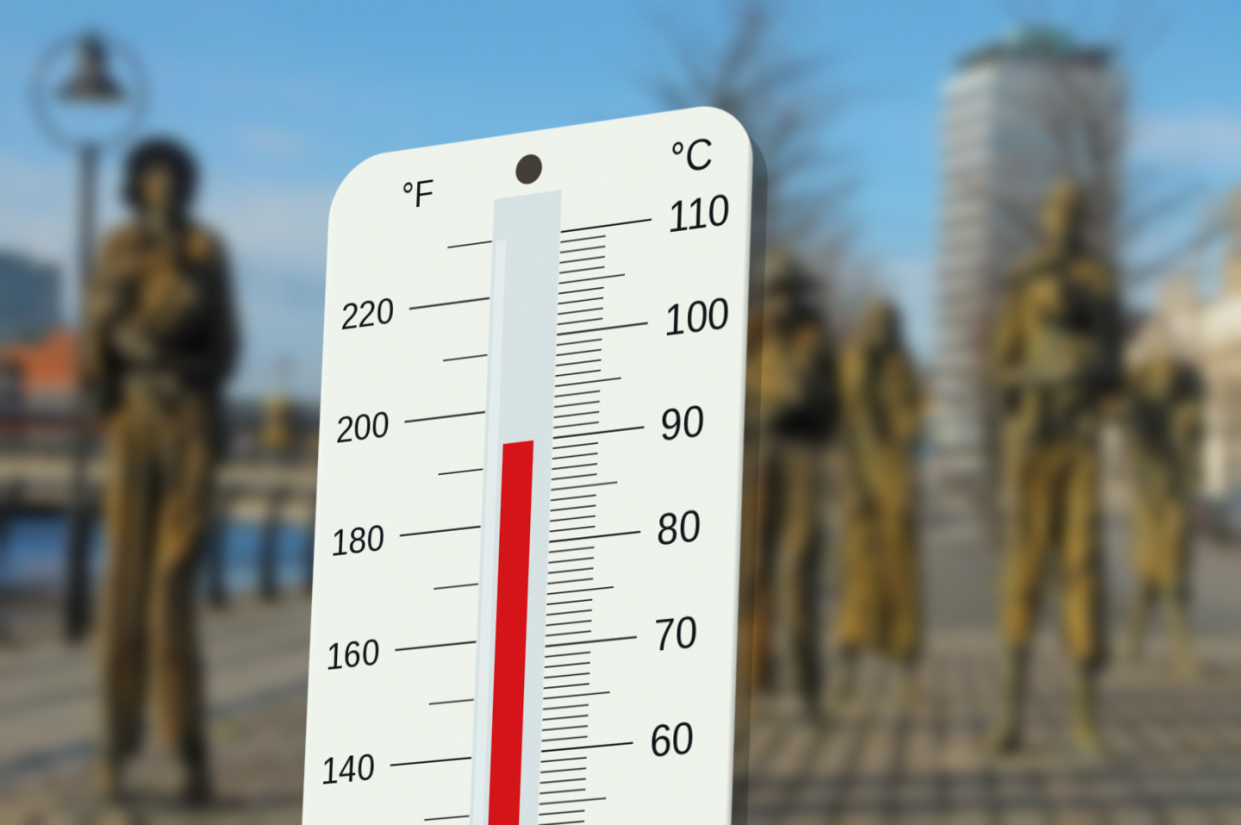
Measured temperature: 90 °C
